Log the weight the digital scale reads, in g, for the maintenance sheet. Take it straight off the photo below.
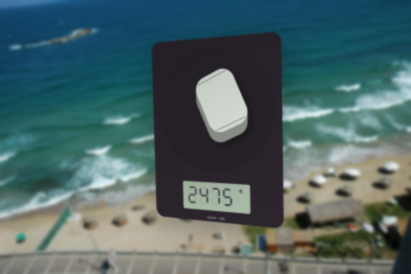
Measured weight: 2475 g
